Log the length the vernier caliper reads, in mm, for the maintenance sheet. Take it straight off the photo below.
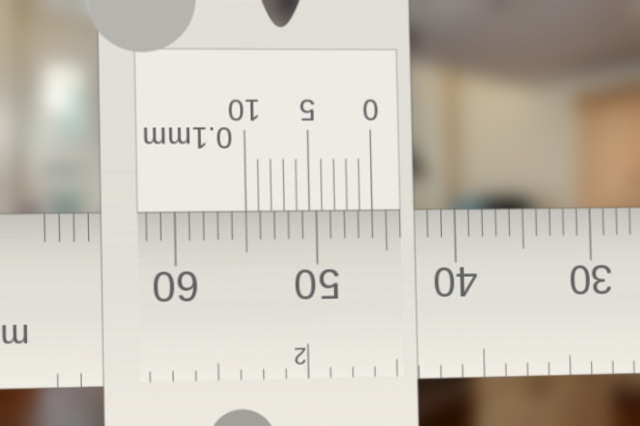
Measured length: 46.0 mm
